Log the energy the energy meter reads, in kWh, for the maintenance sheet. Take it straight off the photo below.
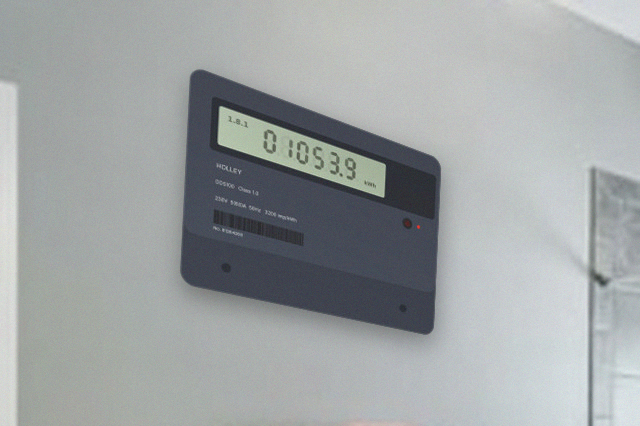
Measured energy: 1053.9 kWh
